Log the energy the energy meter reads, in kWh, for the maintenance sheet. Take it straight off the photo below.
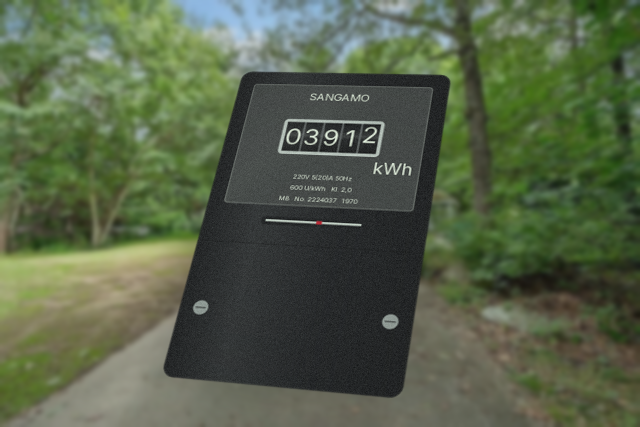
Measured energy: 3912 kWh
